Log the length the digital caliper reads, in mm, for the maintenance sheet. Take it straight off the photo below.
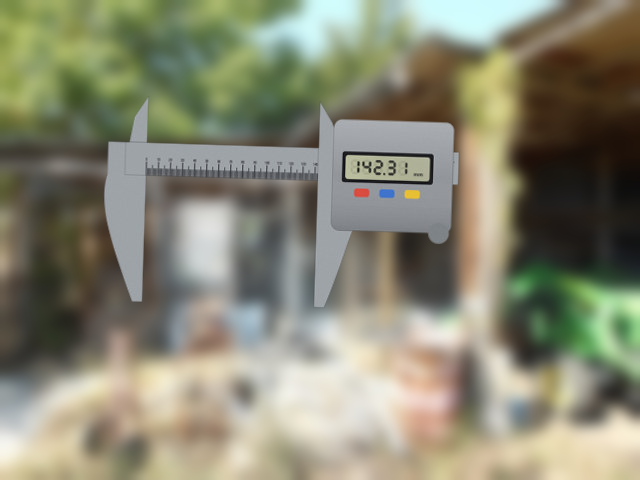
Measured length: 142.31 mm
